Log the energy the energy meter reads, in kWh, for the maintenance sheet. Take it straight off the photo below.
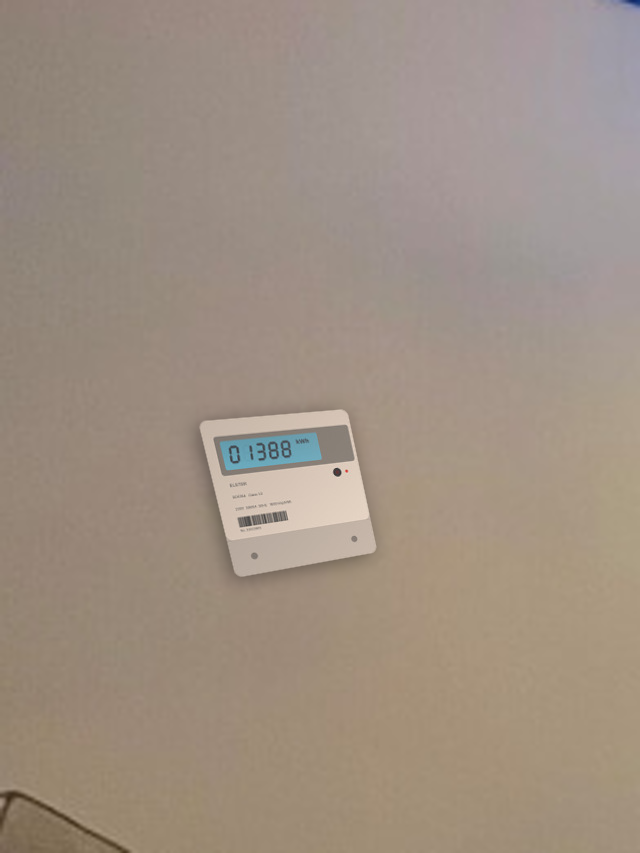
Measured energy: 1388 kWh
